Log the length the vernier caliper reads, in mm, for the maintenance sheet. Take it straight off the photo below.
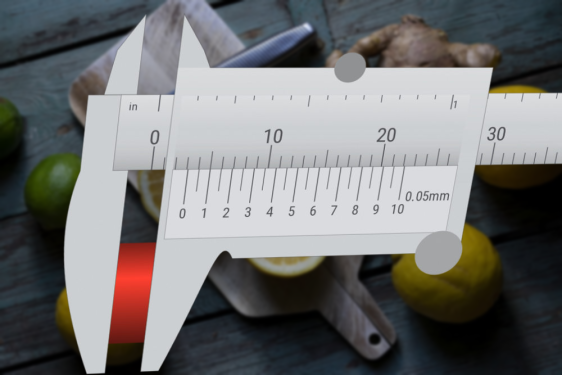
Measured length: 3.1 mm
